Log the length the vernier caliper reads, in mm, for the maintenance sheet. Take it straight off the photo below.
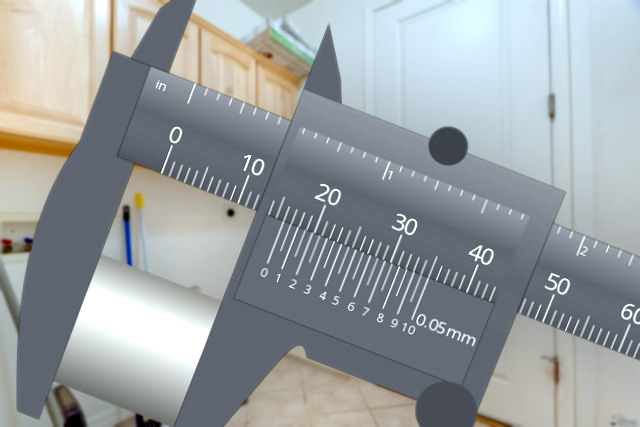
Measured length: 16.0 mm
